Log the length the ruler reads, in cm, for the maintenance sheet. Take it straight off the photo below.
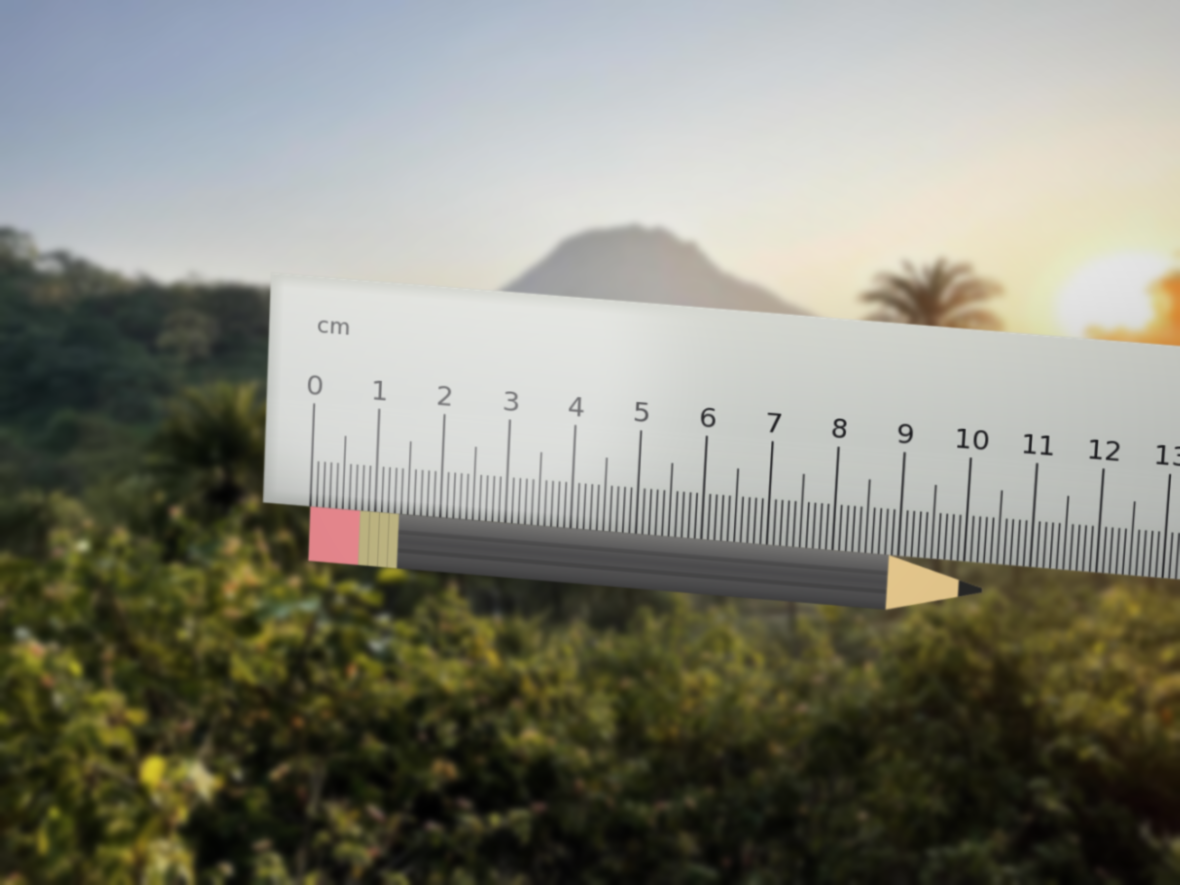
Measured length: 10.3 cm
